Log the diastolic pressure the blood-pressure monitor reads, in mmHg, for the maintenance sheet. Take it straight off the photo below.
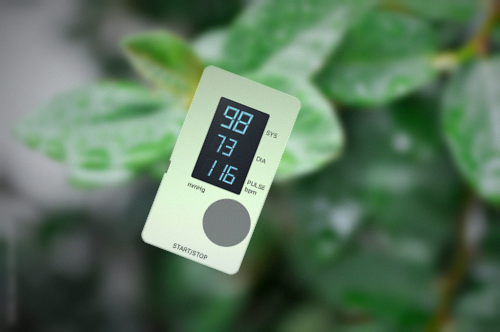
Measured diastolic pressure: 73 mmHg
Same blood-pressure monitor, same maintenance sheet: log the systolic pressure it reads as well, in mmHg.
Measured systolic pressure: 98 mmHg
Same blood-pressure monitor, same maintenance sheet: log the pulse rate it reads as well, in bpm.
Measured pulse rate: 116 bpm
